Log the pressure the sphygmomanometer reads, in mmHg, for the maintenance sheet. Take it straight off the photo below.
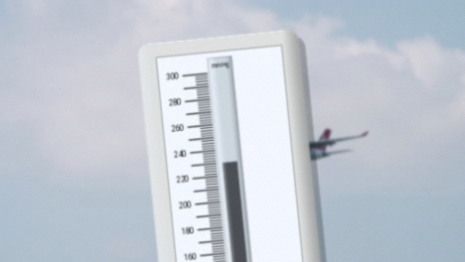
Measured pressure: 230 mmHg
